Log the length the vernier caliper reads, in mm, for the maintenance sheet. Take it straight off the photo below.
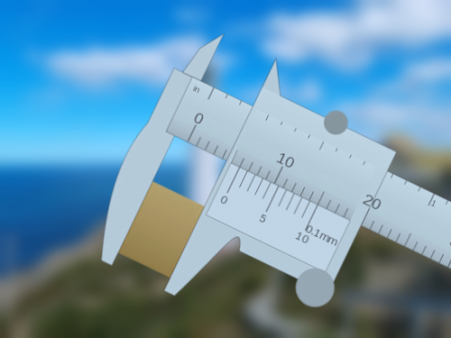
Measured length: 6.0 mm
